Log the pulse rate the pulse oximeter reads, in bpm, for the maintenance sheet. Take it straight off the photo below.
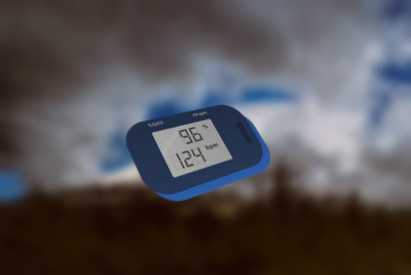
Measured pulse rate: 124 bpm
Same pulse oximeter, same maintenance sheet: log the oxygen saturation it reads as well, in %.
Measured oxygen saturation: 96 %
